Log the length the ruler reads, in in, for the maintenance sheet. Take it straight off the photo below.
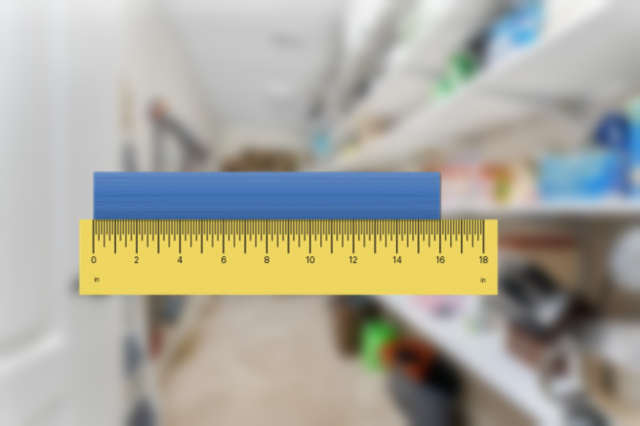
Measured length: 16 in
